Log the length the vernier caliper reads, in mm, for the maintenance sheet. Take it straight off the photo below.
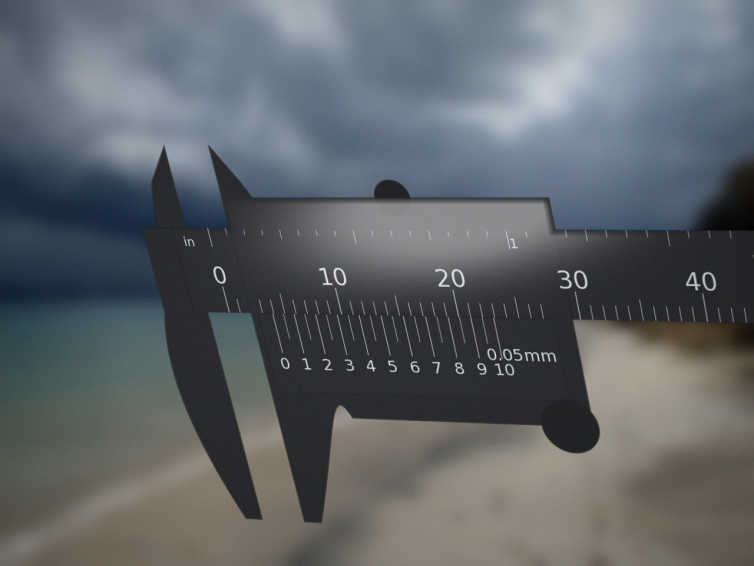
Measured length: 3.9 mm
